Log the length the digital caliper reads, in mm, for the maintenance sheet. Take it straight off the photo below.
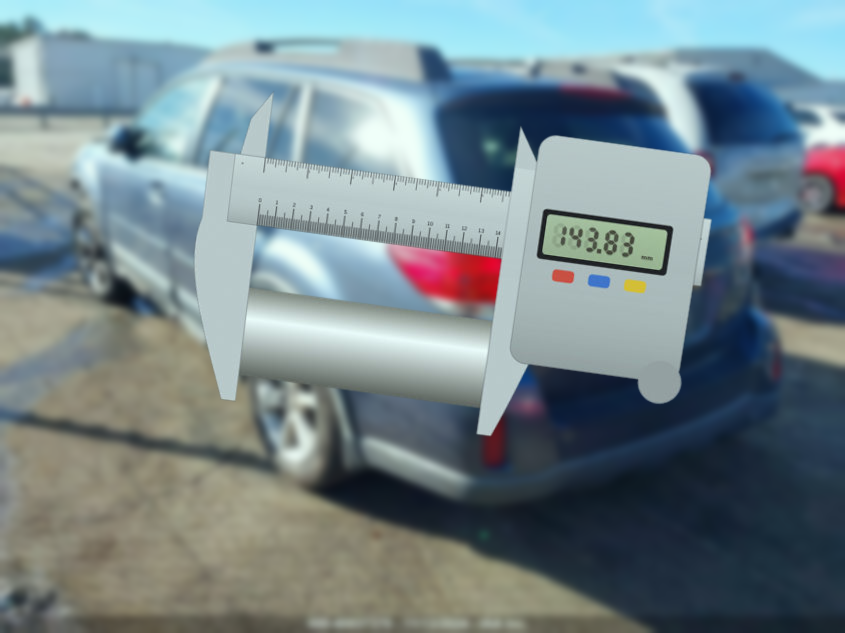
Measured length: 143.83 mm
